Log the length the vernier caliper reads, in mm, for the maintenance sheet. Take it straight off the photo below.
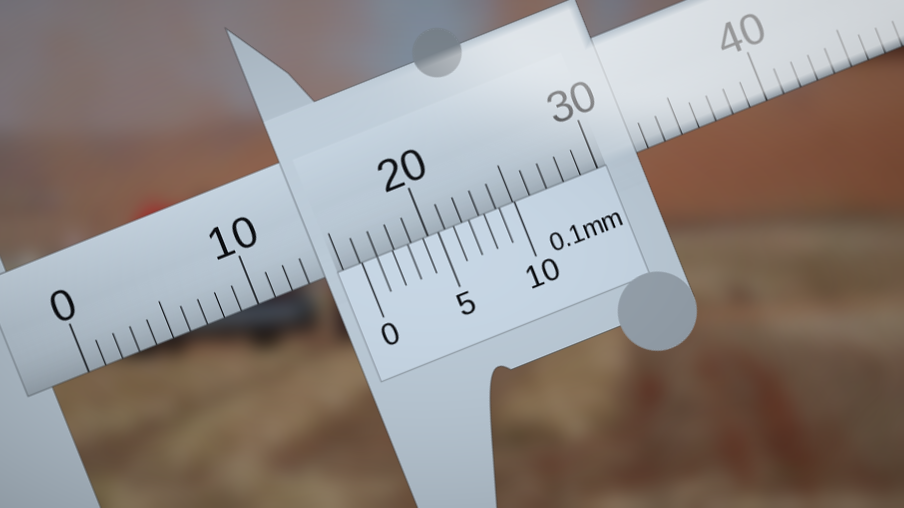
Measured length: 16.1 mm
